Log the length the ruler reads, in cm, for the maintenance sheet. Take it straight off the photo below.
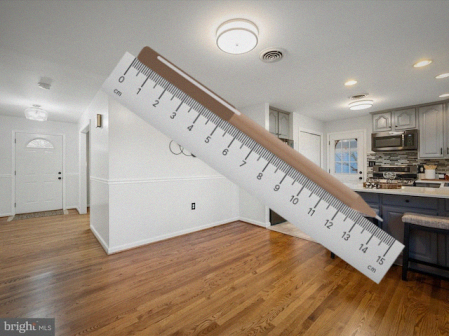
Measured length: 14 cm
